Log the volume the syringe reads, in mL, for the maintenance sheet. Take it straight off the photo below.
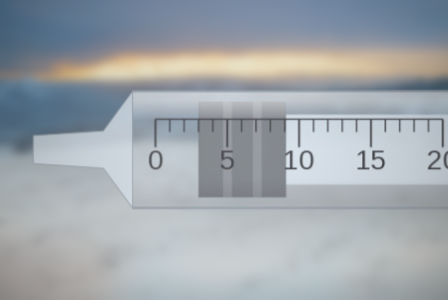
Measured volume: 3 mL
